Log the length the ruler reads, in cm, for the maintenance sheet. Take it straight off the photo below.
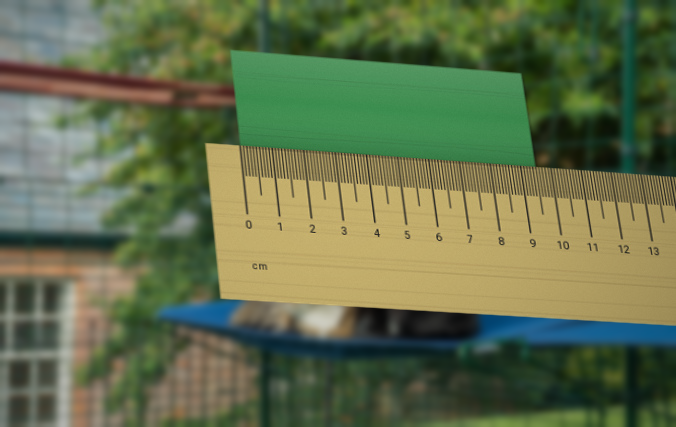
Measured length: 9.5 cm
